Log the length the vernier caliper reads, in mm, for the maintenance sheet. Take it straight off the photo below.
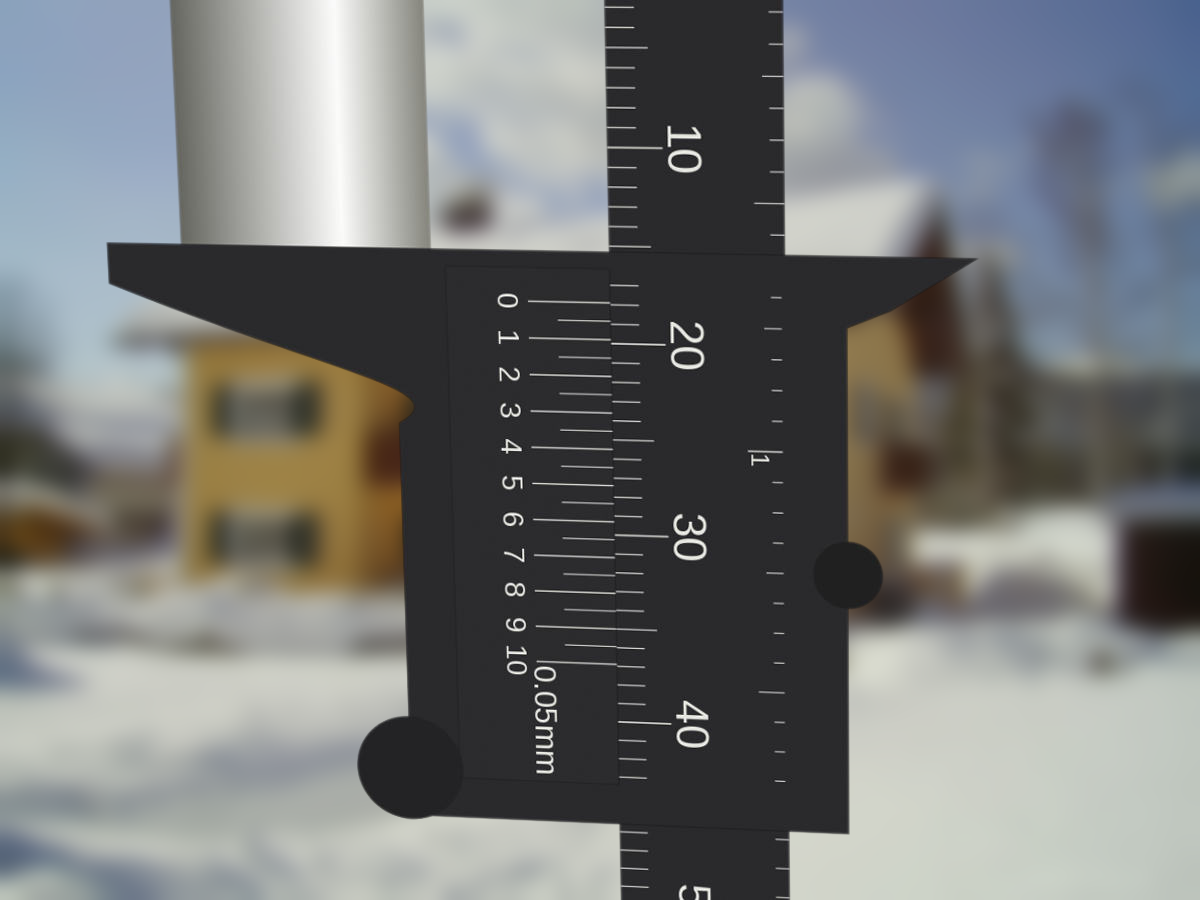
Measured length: 17.9 mm
